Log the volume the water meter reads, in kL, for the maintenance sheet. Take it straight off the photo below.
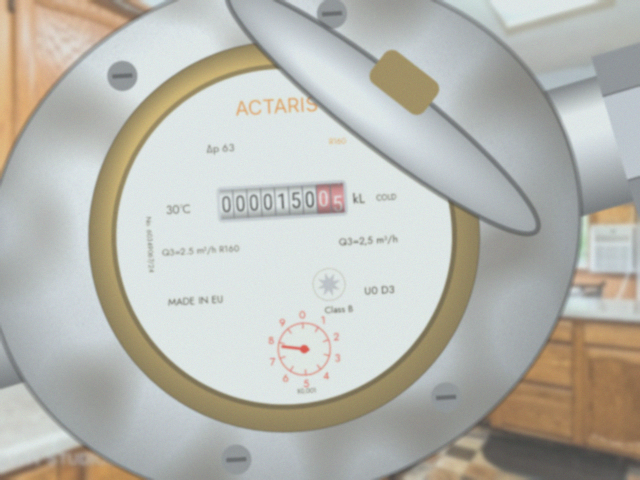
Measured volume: 150.047 kL
